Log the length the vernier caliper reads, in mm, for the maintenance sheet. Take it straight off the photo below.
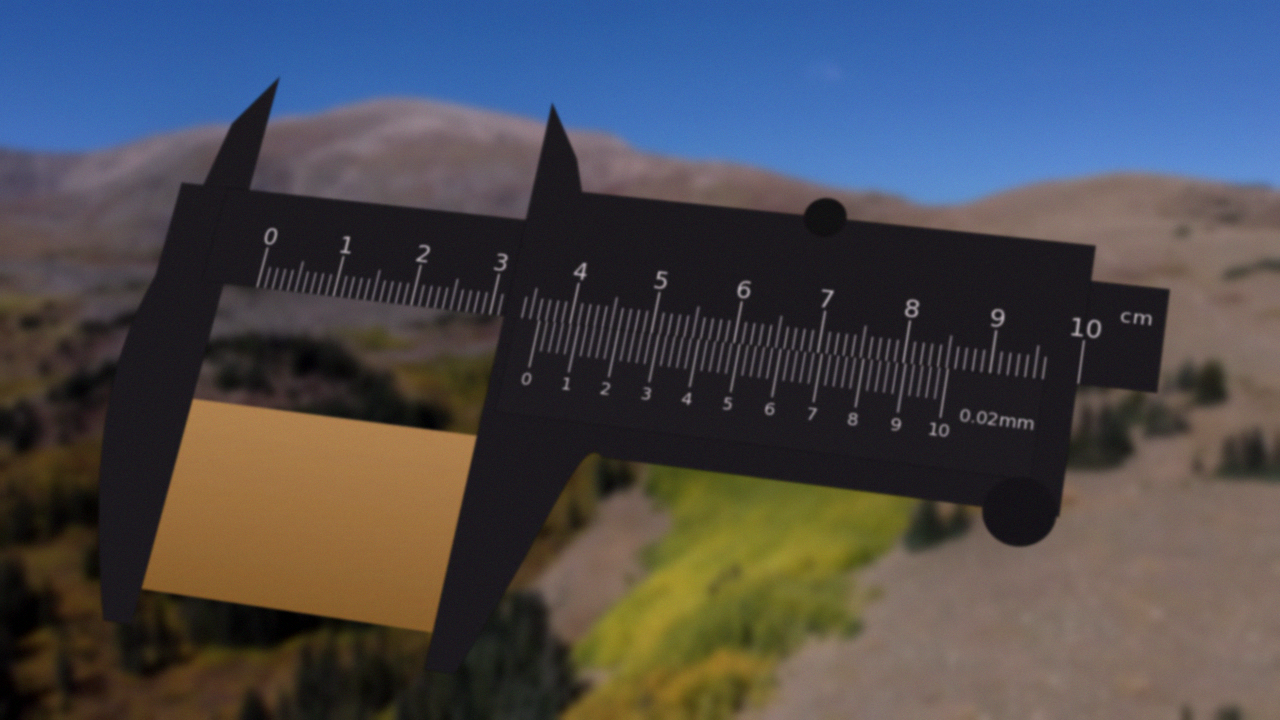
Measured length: 36.2 mm
